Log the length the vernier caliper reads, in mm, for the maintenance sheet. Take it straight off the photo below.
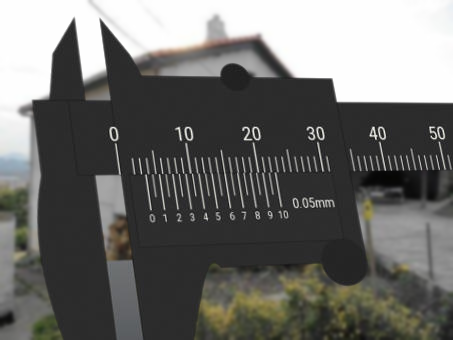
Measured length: 3.6 mm
